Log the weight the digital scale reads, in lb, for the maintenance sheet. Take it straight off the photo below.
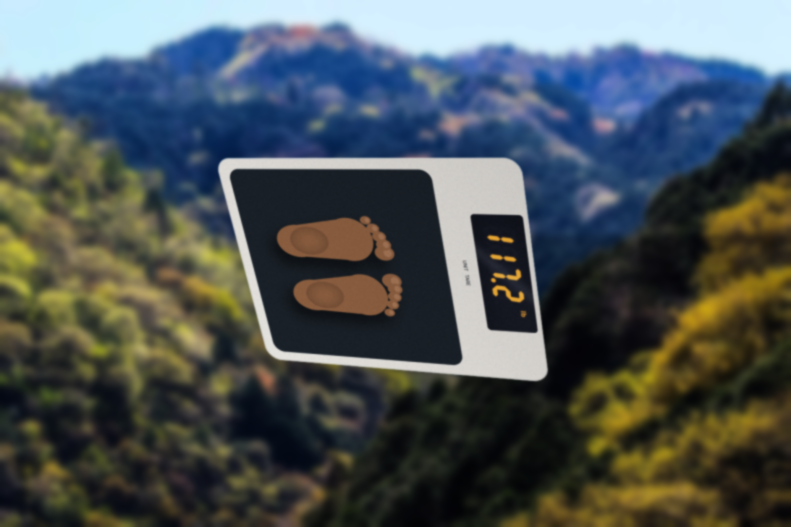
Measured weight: 117.2 lb
